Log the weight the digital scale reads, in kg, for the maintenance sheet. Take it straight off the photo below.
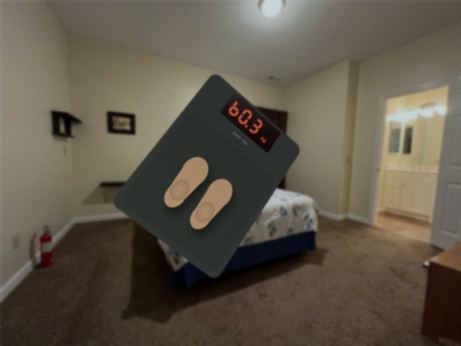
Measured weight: 60.3 kg
